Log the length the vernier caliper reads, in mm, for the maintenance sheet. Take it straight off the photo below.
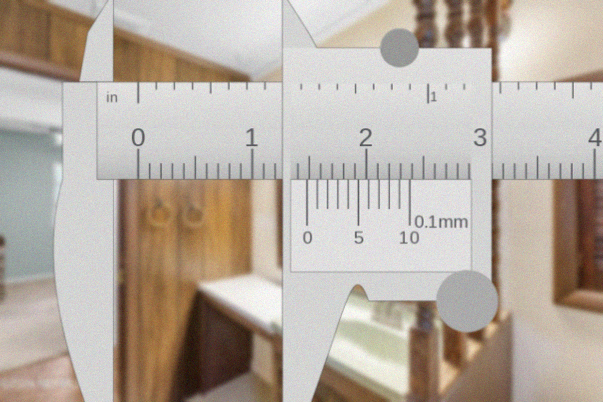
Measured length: 14.8 mm
